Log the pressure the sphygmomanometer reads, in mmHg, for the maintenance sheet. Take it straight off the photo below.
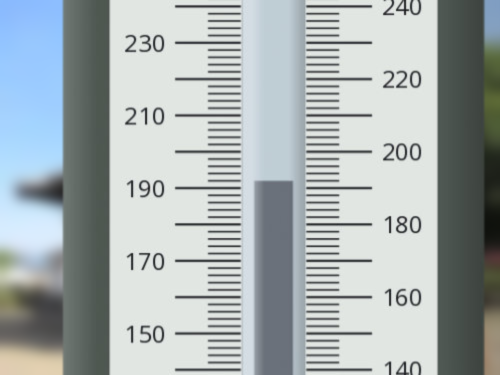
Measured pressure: 192 mmHg
